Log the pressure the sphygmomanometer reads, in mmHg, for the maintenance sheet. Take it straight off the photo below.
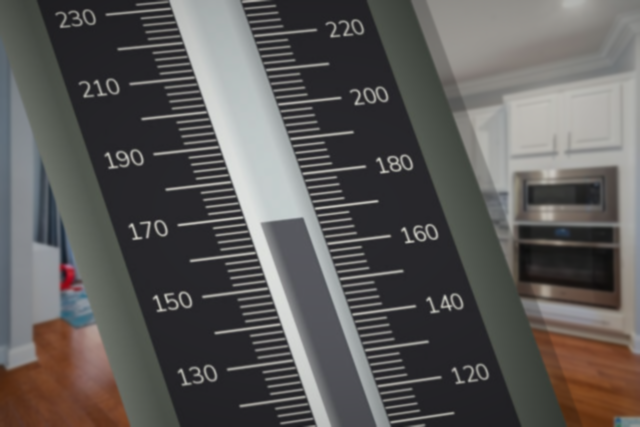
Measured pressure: 168 mmHg
